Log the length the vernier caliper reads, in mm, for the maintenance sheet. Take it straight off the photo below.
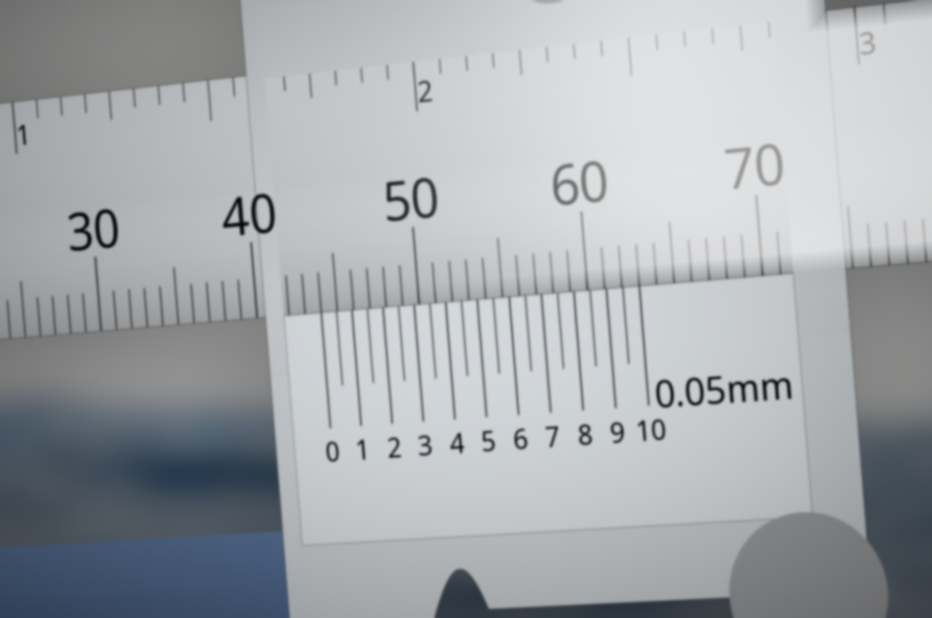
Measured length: 44.0 mm
